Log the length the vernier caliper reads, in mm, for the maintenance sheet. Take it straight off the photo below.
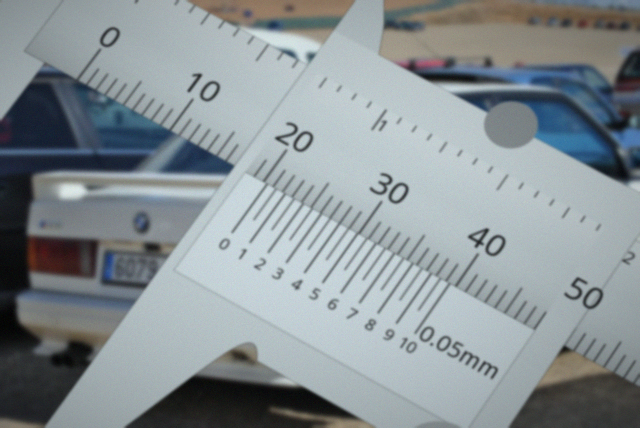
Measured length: 20.4 mm
